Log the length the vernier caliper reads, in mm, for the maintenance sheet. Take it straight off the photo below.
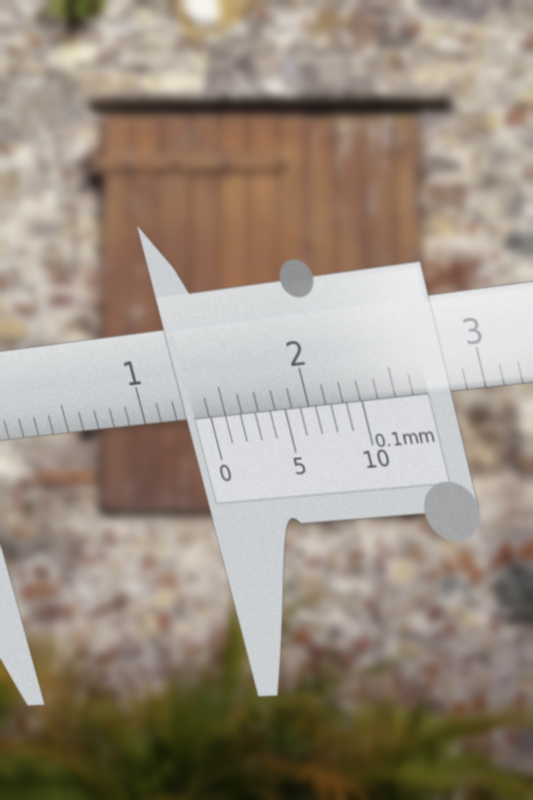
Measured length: 14.1 mm
